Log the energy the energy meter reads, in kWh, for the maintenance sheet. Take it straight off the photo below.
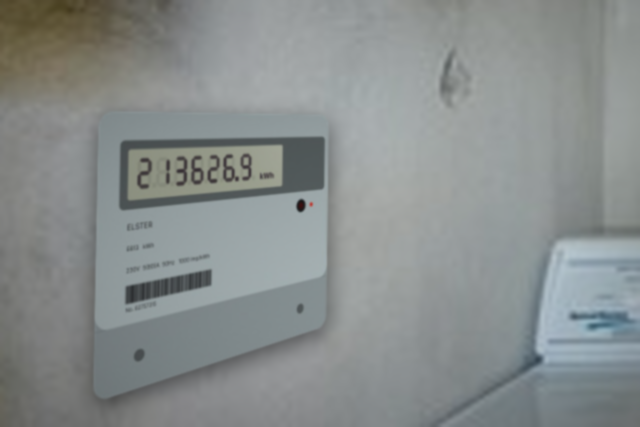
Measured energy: 213626.9 kWh
